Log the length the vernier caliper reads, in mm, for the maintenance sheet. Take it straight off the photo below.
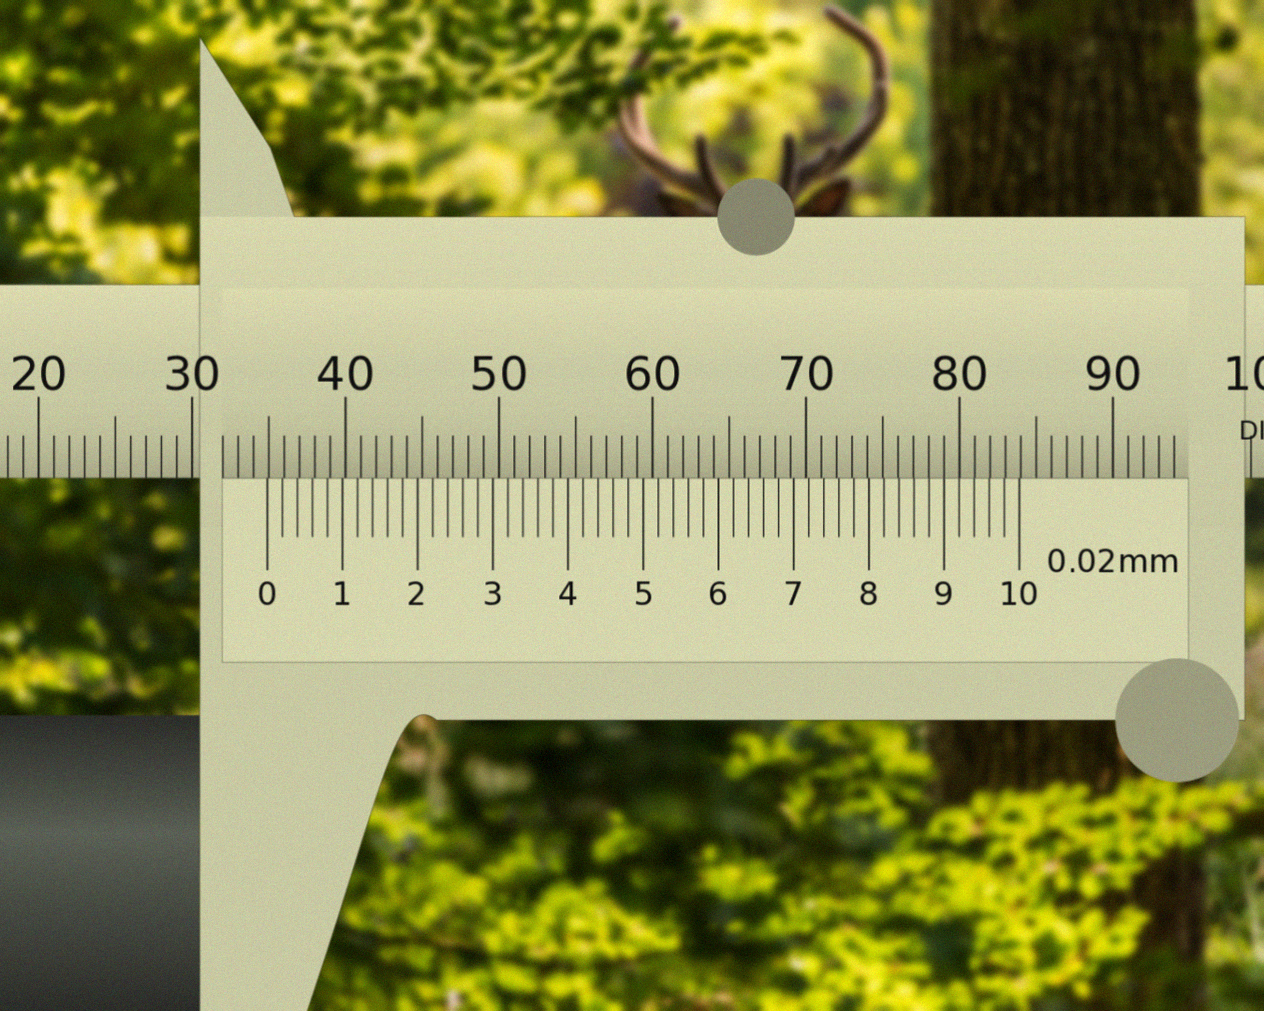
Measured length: 34.9 mm
